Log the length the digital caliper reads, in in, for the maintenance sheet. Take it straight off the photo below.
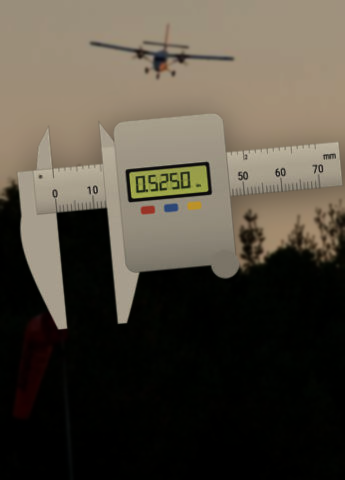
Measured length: 0.5250 in
